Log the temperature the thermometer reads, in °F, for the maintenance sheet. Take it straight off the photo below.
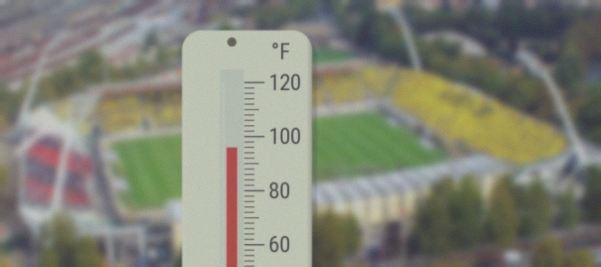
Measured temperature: 96 °F
